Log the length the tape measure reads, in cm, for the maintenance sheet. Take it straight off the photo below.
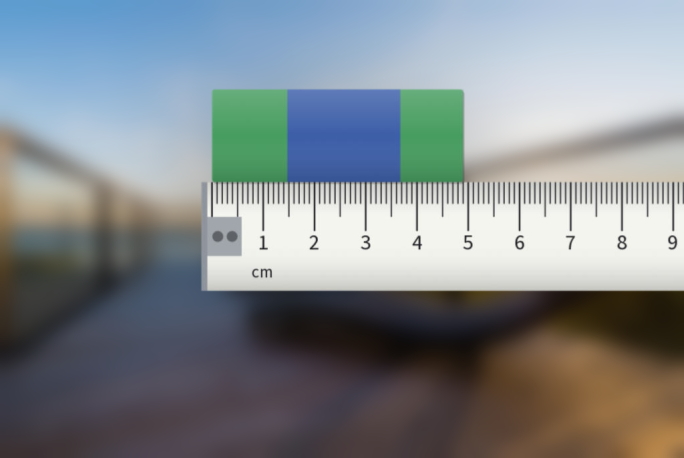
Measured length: 4.9 cm
